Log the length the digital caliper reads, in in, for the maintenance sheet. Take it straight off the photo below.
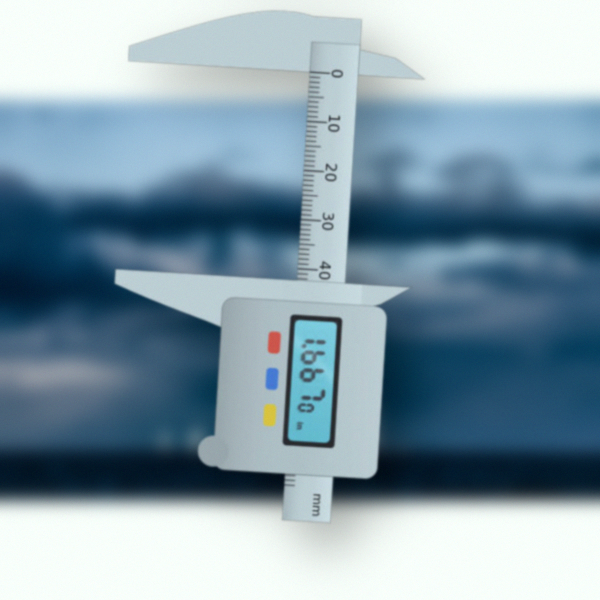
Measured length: 1.6670 in
